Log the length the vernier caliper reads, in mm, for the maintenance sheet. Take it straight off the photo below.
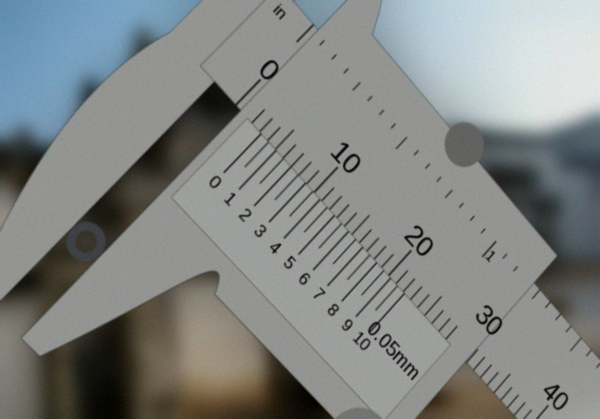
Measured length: 3.2 mm
